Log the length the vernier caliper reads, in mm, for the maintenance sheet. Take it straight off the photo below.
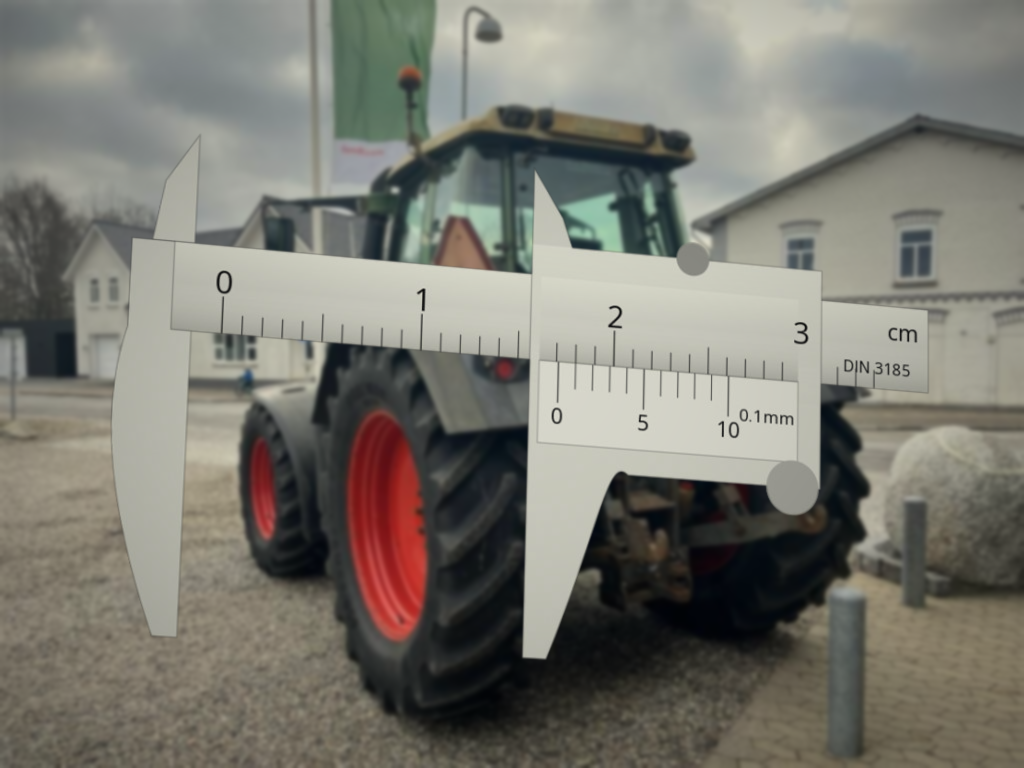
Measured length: 17.1 mm
